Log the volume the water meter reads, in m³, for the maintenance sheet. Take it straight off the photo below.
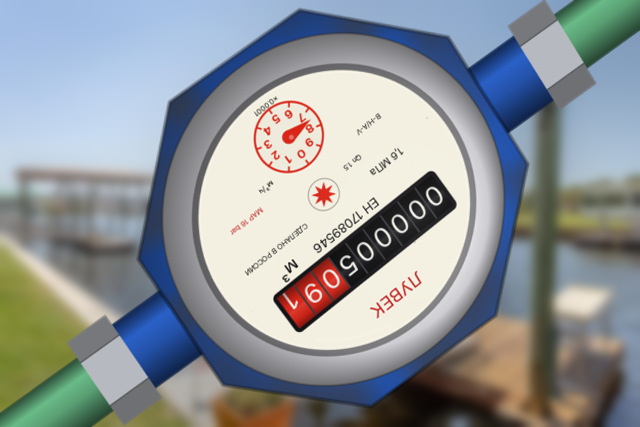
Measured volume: 5.0907 m³
